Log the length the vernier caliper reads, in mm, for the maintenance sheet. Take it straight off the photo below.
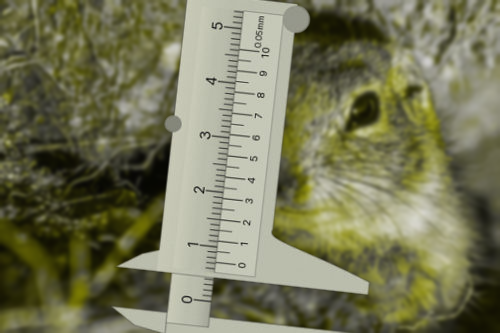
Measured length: 7.2 mm
